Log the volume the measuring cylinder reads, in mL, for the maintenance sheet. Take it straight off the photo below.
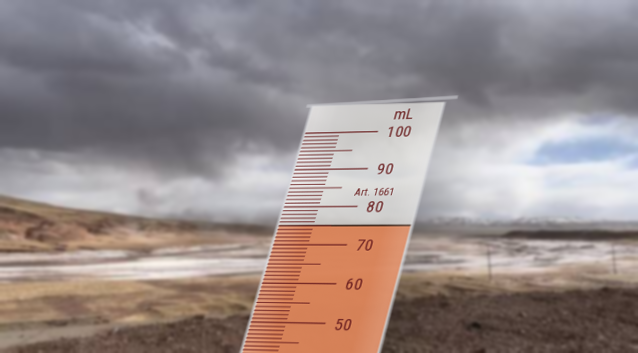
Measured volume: 75 mL
